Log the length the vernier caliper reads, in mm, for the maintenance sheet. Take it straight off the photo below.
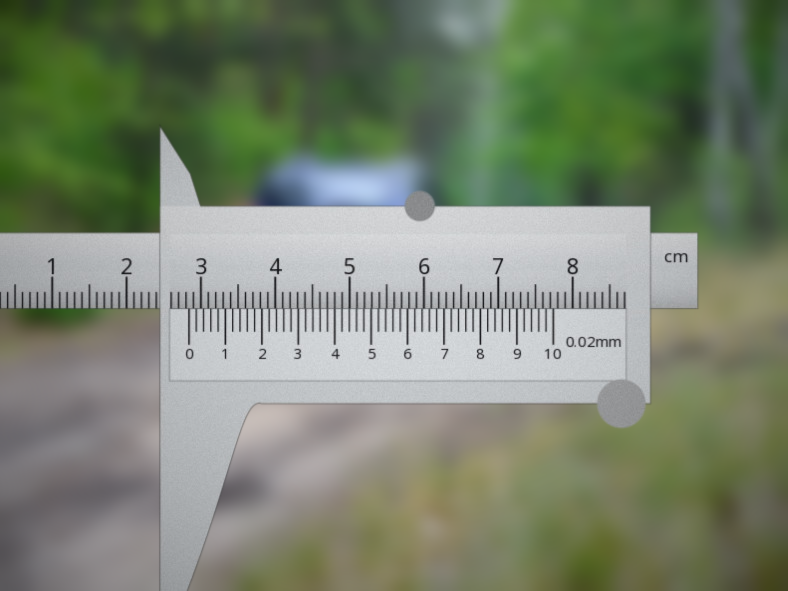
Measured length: 28.4 mm
